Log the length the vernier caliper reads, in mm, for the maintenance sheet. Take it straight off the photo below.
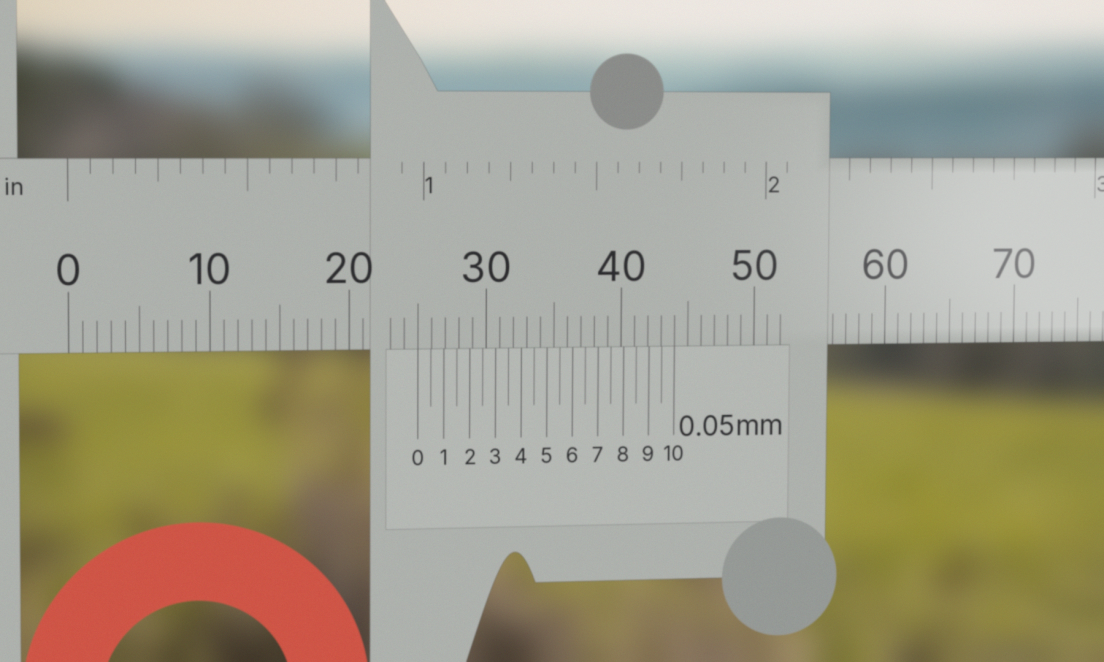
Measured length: 25.0 mm
